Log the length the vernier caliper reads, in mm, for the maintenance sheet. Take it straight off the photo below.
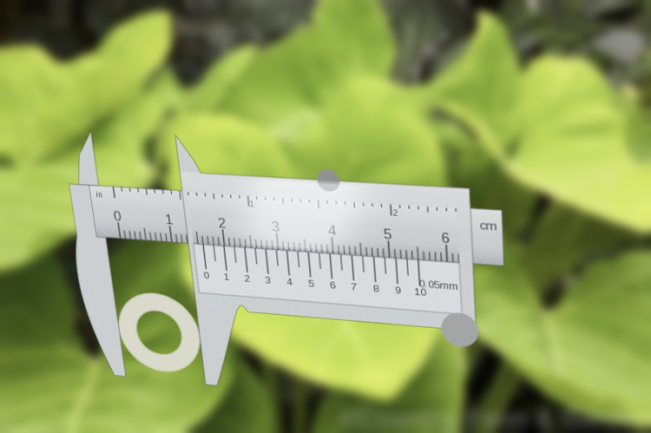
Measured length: 16.0 mm
